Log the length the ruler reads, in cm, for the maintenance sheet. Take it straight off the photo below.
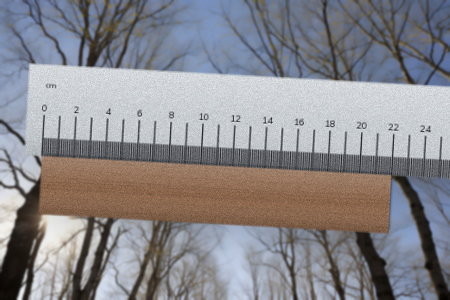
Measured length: 22 cm
